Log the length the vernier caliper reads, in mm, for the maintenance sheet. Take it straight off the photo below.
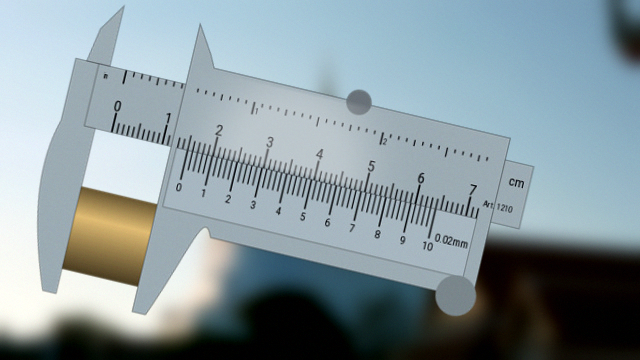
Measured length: 15.0 mm
